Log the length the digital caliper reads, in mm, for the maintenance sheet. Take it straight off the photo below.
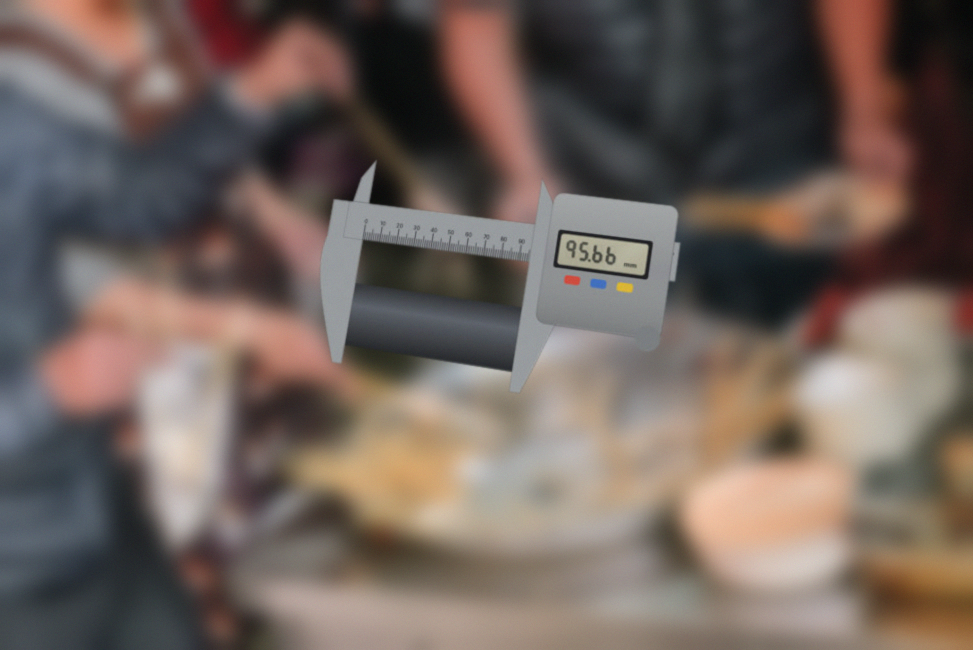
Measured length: 95.66 mm
